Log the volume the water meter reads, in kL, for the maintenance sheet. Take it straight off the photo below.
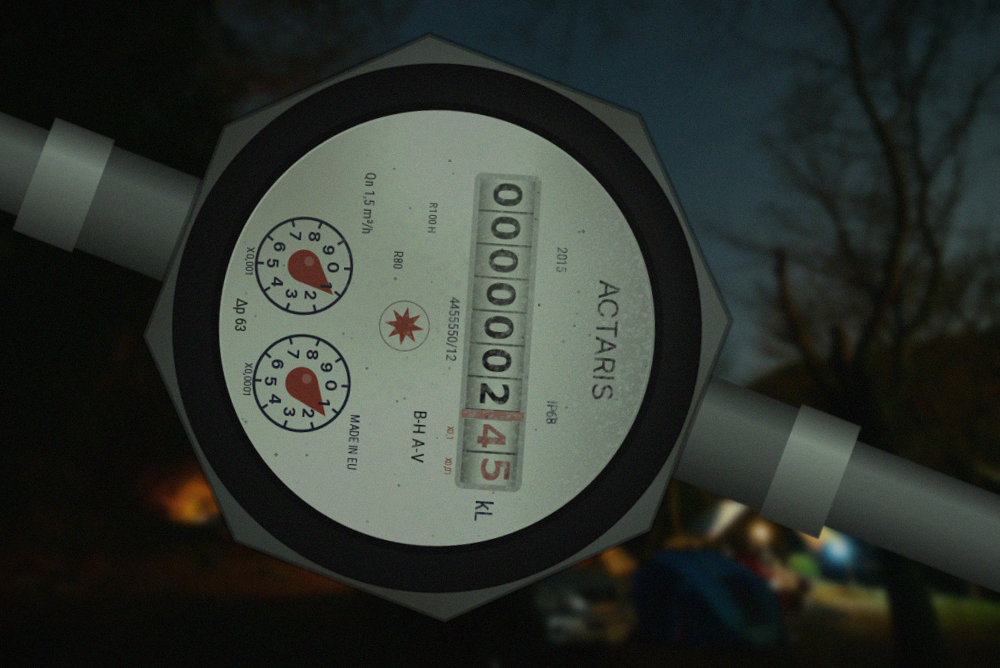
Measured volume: 2.4511 kL
